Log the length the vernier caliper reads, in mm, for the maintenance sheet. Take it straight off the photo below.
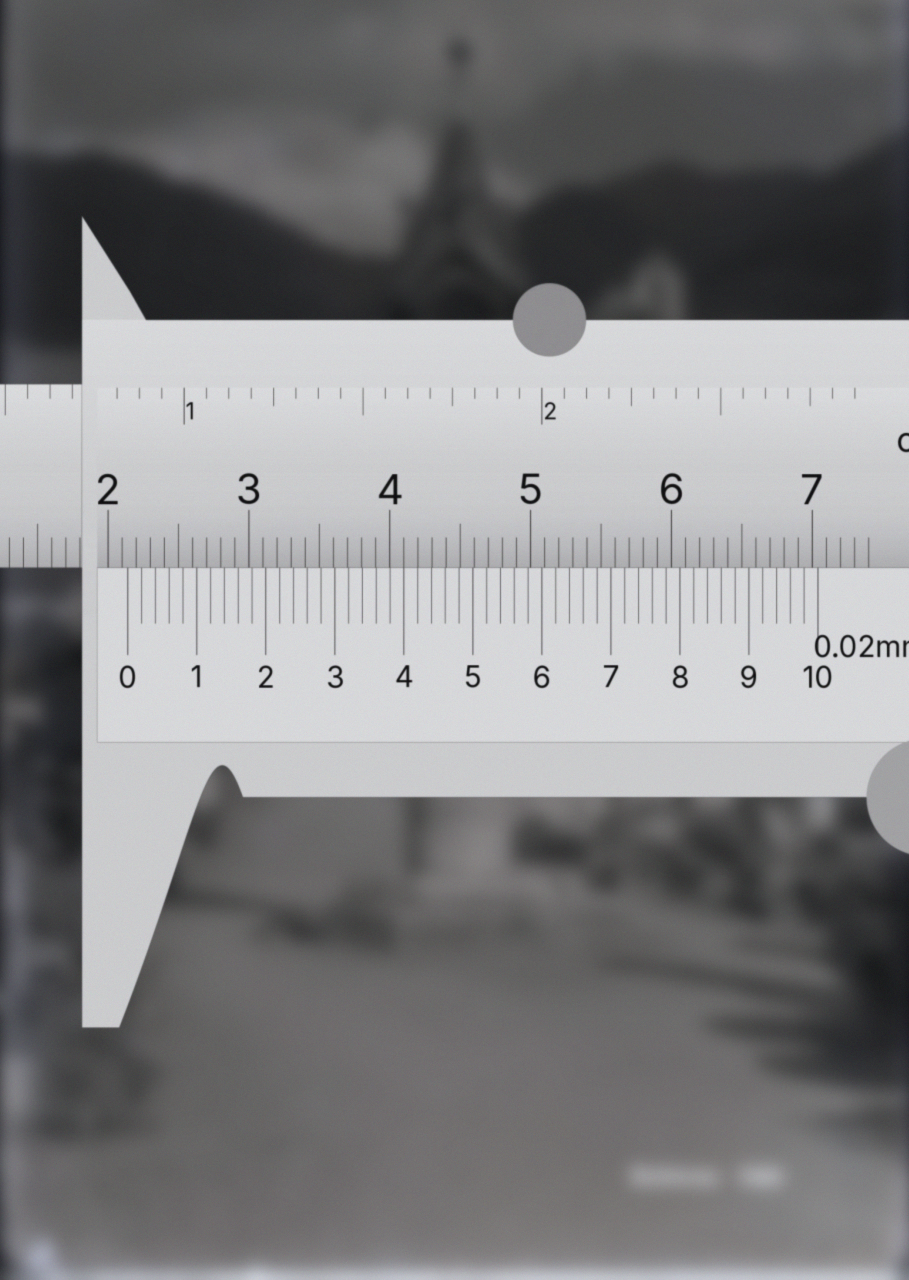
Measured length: 21.4 mm
